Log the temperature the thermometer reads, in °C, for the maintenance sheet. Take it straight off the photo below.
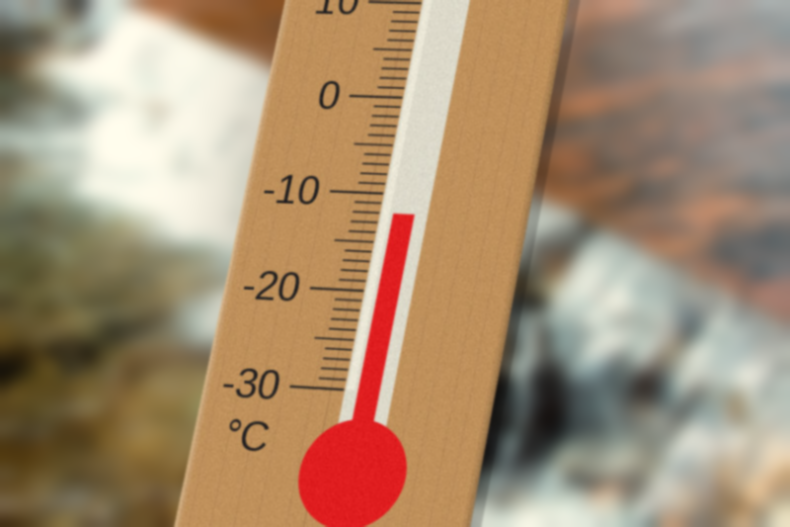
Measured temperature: -12 °C
